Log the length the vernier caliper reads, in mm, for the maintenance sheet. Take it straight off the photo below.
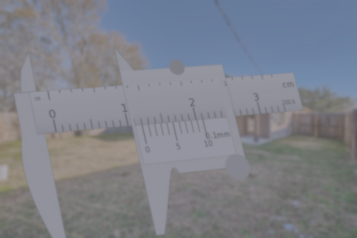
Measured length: 12.0 mm
